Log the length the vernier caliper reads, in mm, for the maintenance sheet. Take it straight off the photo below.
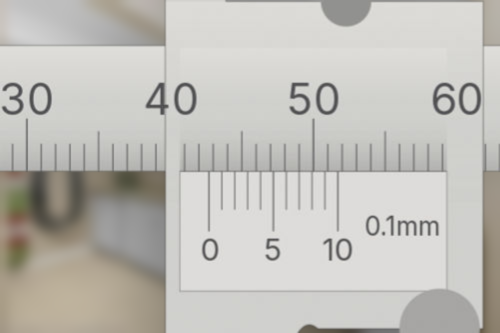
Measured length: 42.7 mm
